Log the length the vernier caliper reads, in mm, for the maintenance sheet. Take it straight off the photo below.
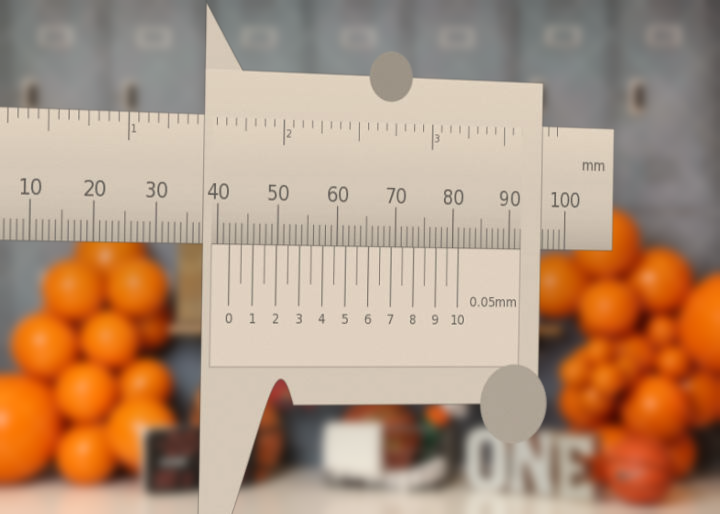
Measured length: 42.0 mm
